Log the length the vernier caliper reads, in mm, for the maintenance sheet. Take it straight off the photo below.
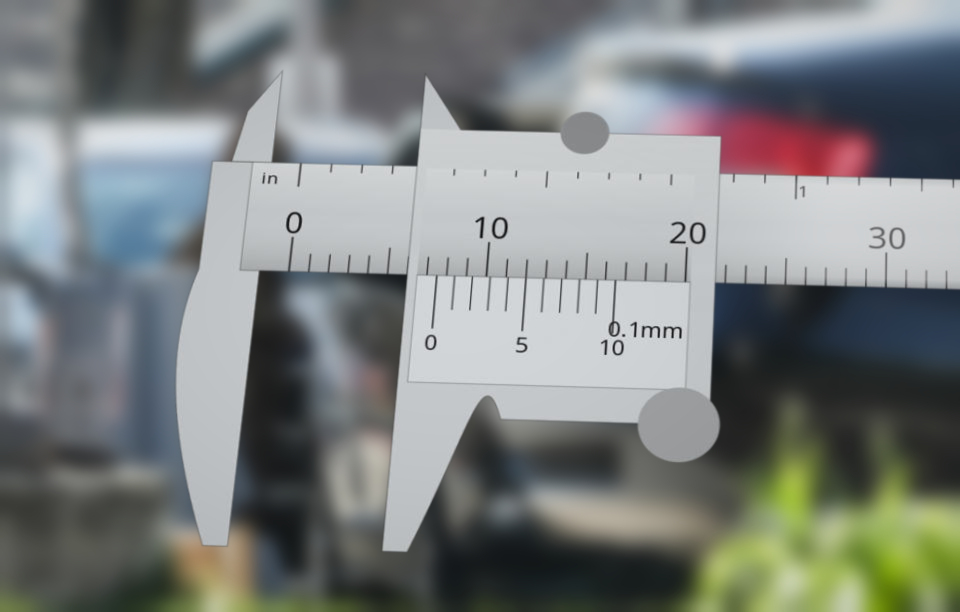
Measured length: 7.5 mm
